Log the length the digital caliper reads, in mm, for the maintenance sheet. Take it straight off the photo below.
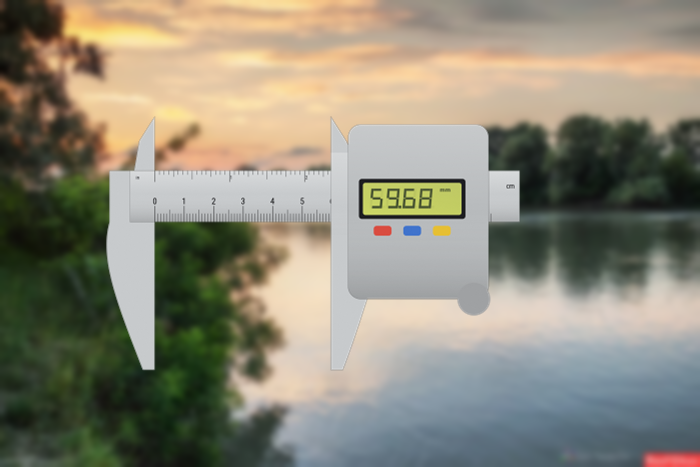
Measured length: 59.68 mm
